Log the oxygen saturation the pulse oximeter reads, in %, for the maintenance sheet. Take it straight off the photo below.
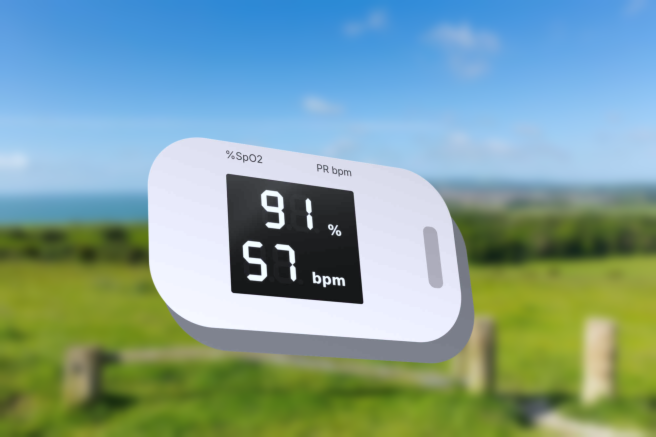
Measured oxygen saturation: 91 %
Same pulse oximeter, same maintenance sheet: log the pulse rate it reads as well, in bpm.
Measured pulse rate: 57 bpm
